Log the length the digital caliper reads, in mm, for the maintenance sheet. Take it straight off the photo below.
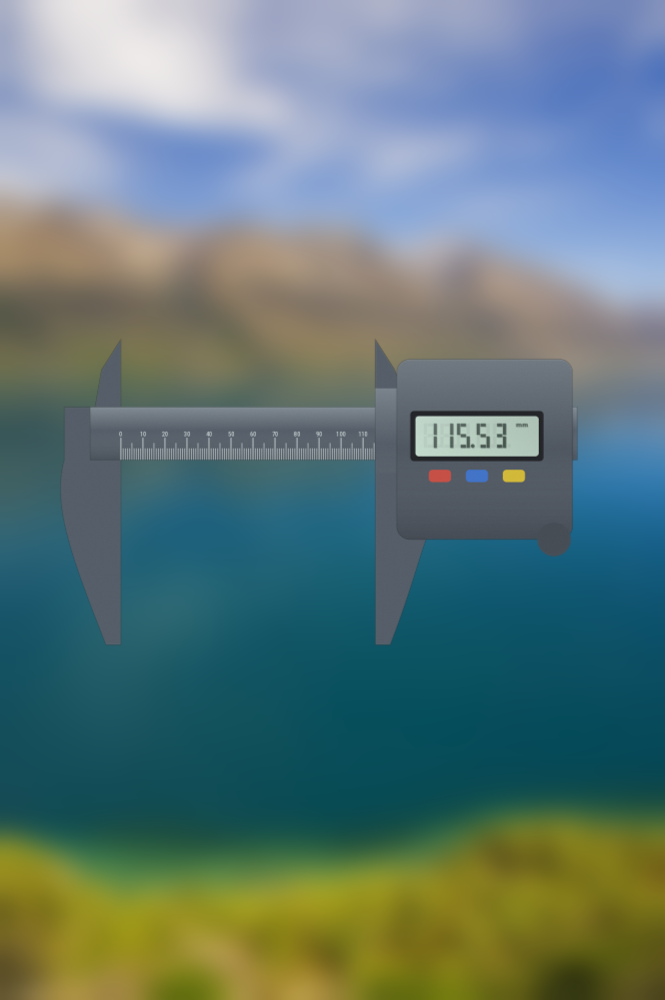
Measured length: 115.53 mm
